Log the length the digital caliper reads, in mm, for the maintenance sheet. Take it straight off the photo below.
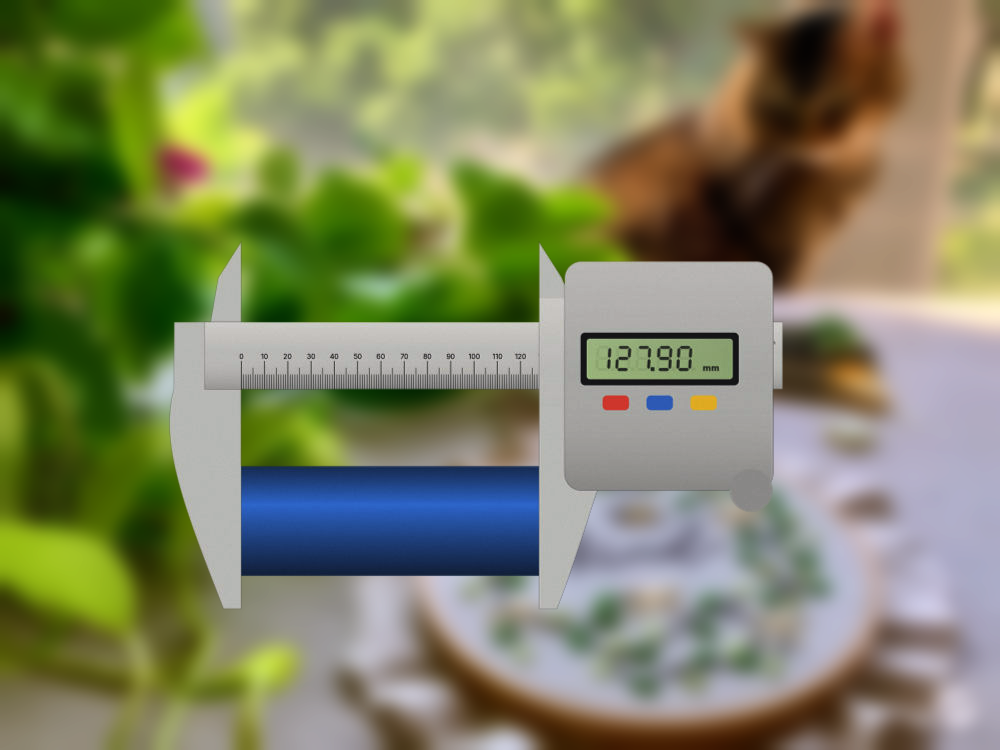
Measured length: 127.90 mm
